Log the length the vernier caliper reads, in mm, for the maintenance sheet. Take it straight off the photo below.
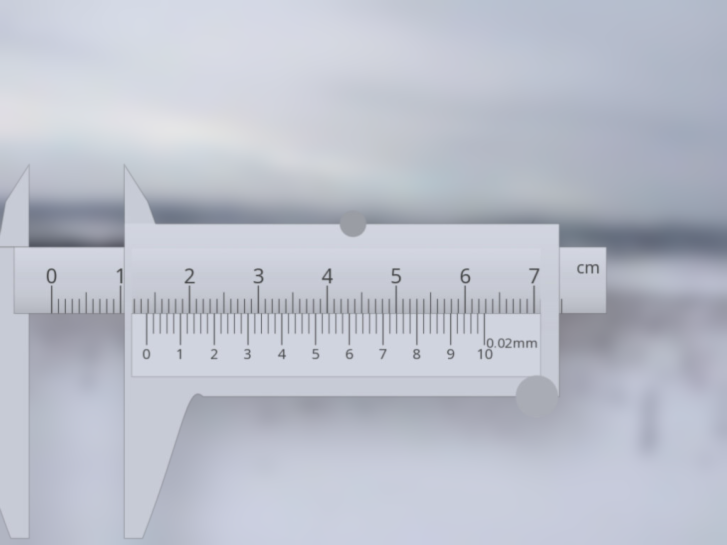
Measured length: 13.8 mm
